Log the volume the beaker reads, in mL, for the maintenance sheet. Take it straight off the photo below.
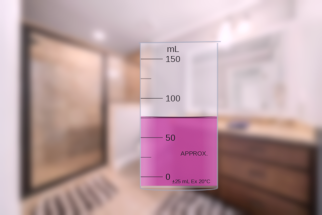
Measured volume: 75 mL
